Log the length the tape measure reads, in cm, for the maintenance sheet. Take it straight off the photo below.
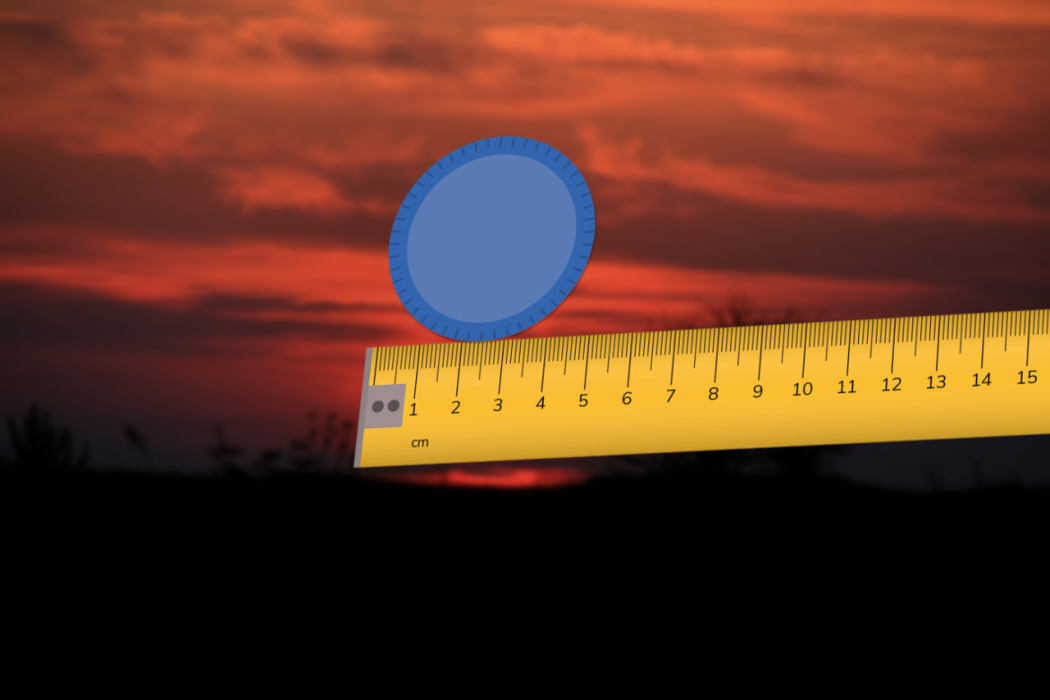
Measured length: 4.9 cm
